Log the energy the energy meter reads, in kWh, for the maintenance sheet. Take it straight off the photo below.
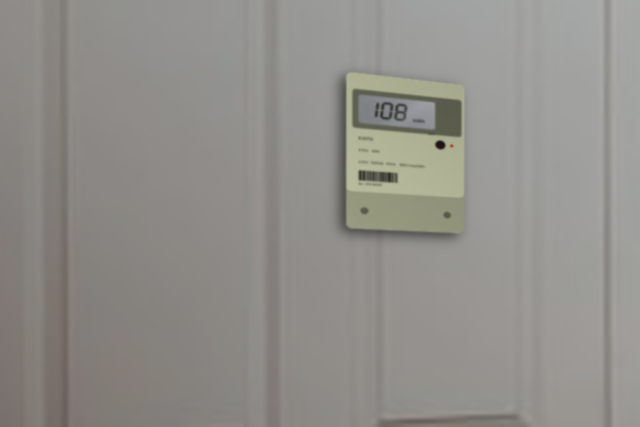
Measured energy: 108 kWh
